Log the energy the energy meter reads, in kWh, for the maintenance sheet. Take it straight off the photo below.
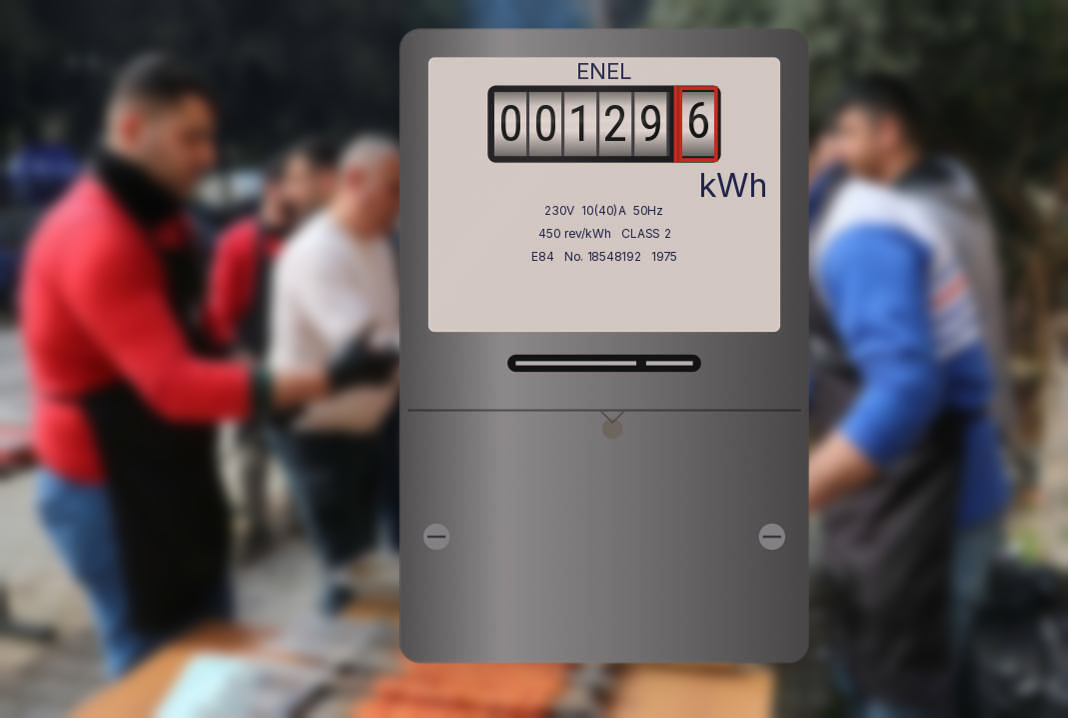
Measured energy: 129.6 kWh
